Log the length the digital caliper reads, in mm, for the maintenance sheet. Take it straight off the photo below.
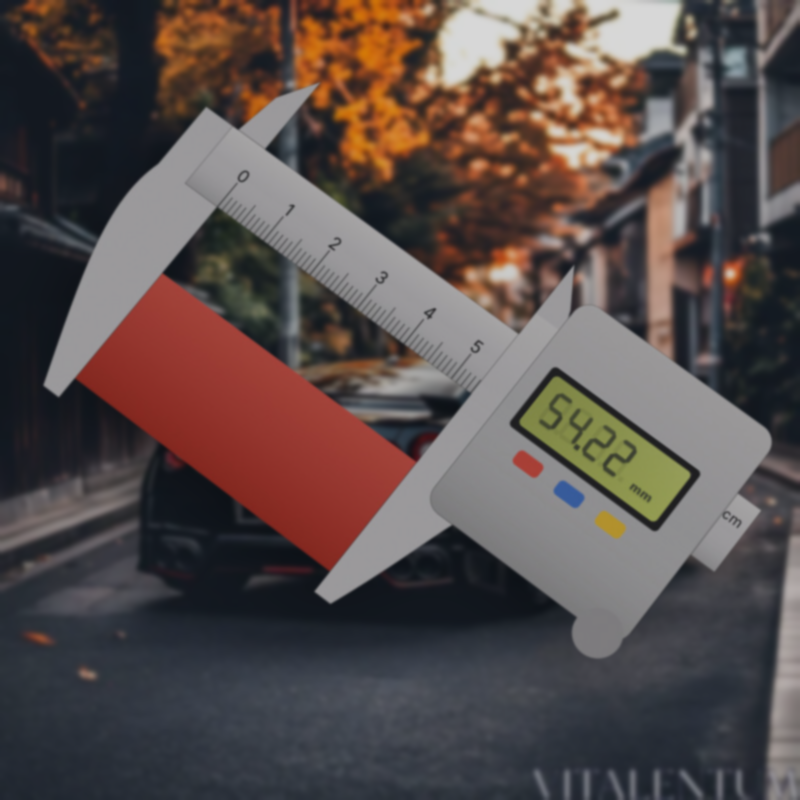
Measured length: 54.22 mm
